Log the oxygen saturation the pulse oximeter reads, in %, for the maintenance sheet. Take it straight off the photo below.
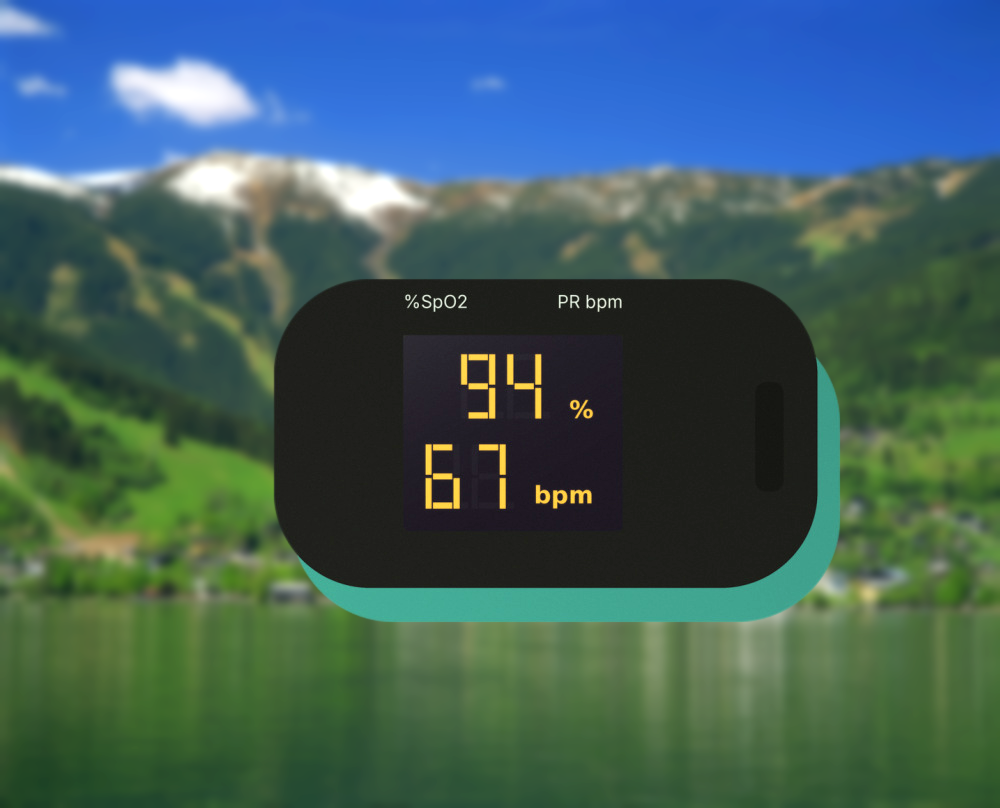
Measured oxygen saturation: 94 %
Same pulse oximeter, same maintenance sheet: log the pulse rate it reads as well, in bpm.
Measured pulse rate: 67 bpm
